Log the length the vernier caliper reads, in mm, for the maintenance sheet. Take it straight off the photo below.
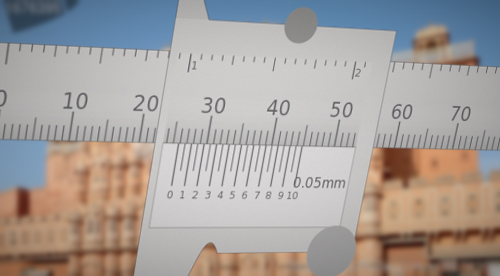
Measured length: 25.8 mm
